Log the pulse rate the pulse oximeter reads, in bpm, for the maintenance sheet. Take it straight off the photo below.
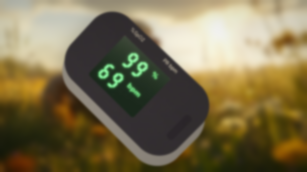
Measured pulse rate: 69 bpm
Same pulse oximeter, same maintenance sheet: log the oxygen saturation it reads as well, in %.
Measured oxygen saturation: 99 %
